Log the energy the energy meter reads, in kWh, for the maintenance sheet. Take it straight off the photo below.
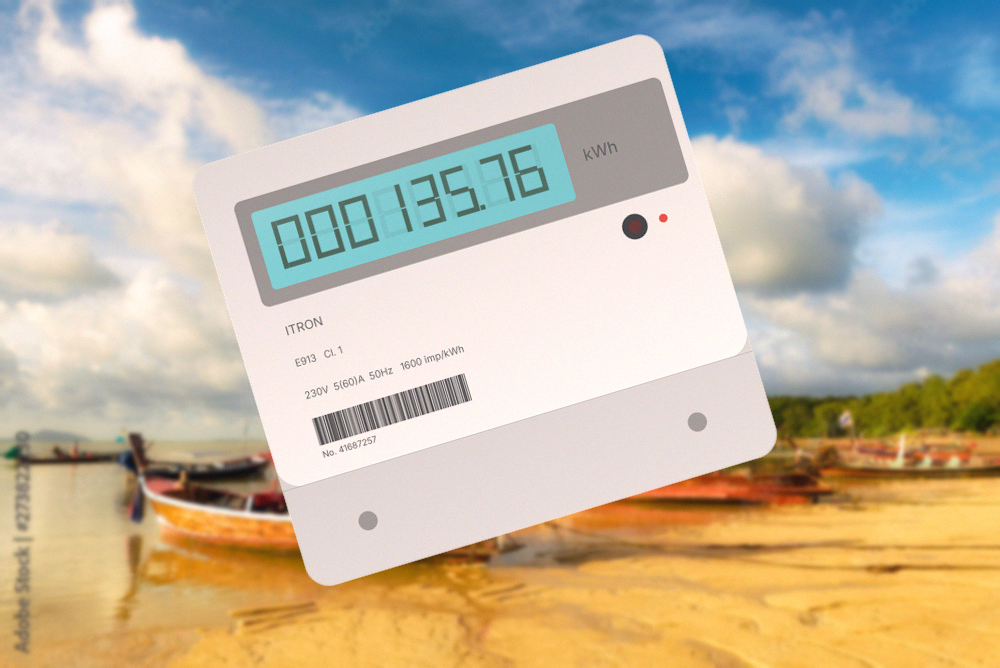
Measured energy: 135.76 kWh
